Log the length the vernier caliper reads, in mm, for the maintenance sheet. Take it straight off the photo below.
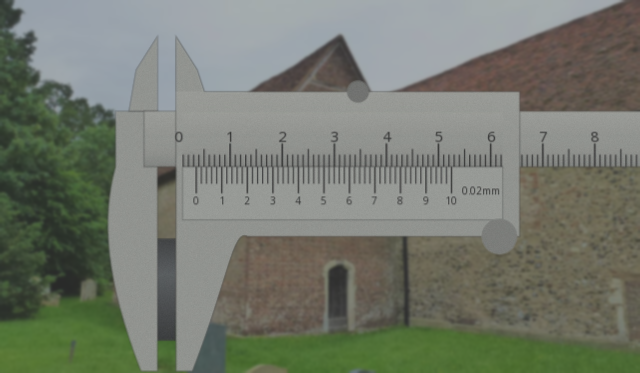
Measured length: 3.5 mm
